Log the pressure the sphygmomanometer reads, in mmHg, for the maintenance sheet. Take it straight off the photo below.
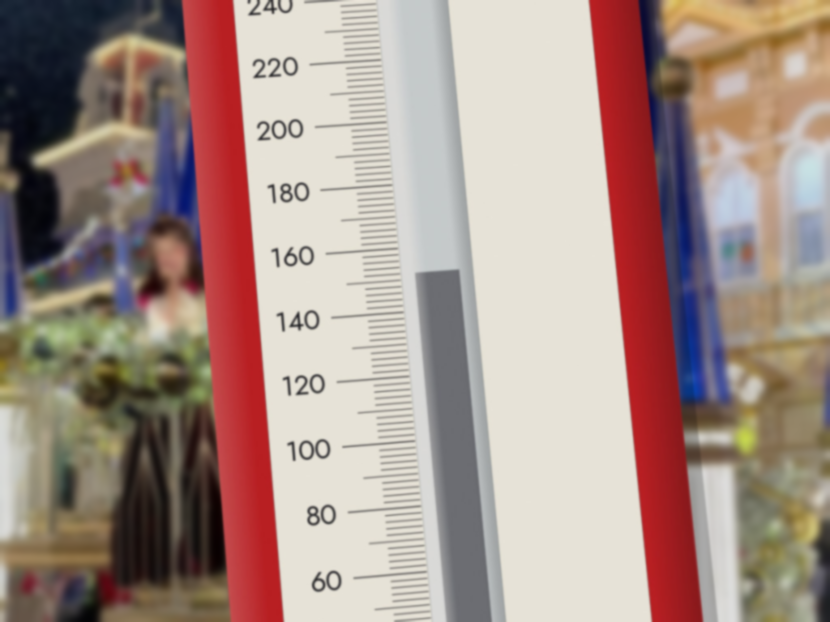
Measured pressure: 152 mmHg
